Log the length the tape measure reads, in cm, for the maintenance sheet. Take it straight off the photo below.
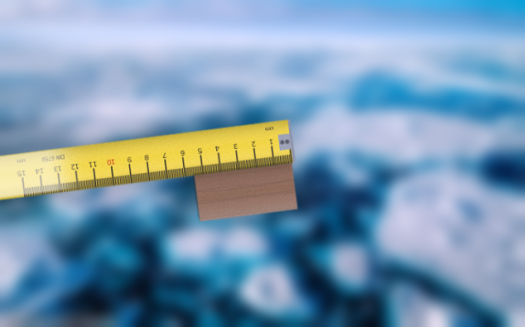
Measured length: 5.5 cm
